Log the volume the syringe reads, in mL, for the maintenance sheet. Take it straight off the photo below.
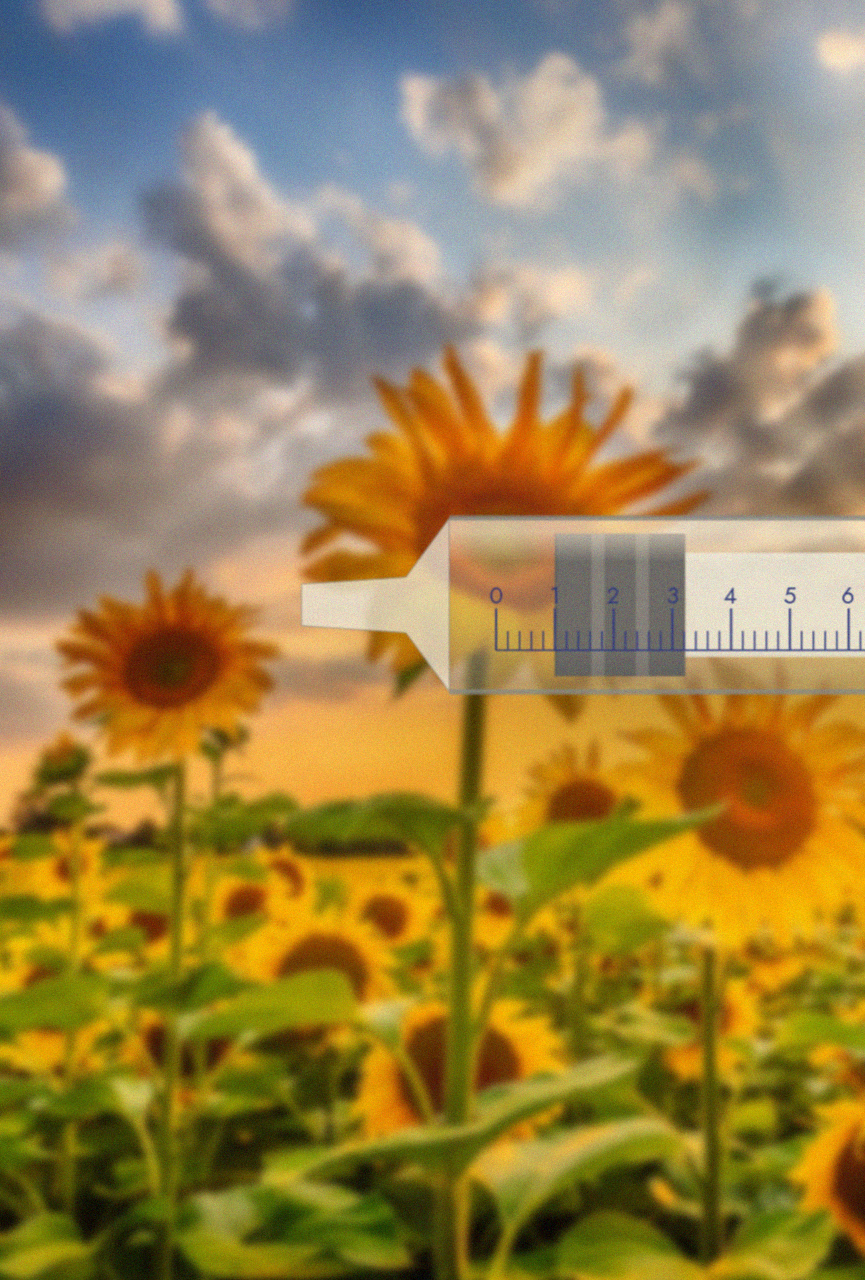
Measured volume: 1 mL
